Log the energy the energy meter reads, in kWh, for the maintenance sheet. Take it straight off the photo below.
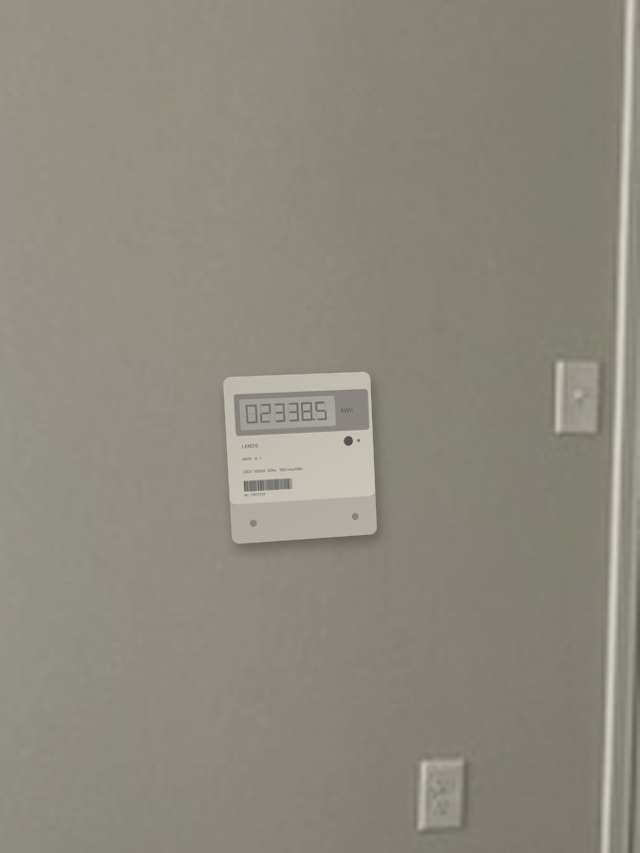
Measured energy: 2338.5 kWh
